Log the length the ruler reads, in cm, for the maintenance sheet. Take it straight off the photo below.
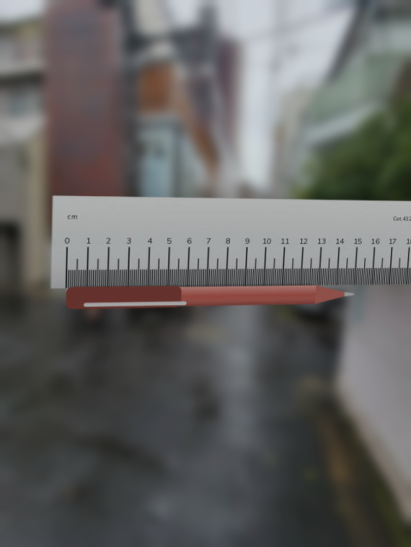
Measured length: 15 cm
